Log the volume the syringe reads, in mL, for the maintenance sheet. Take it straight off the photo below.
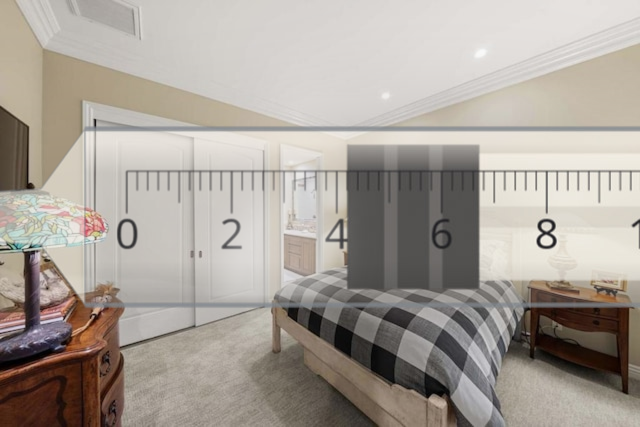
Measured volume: 4.2 mL
